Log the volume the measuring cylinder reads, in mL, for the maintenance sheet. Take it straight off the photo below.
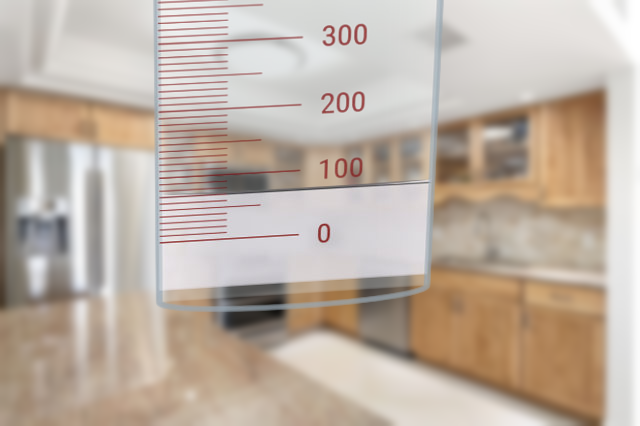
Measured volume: 70 mL
